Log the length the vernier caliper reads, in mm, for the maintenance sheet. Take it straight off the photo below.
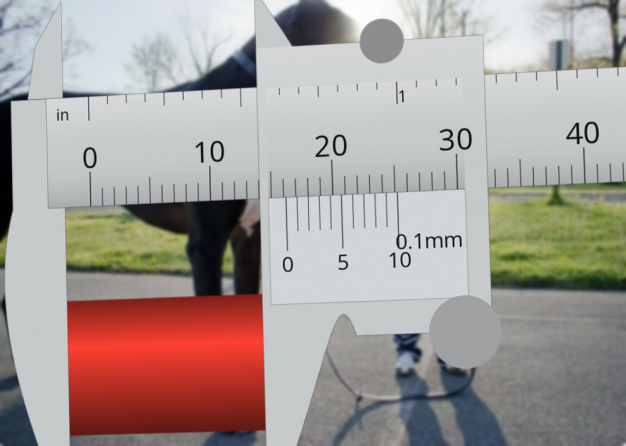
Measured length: 16.2 mm
